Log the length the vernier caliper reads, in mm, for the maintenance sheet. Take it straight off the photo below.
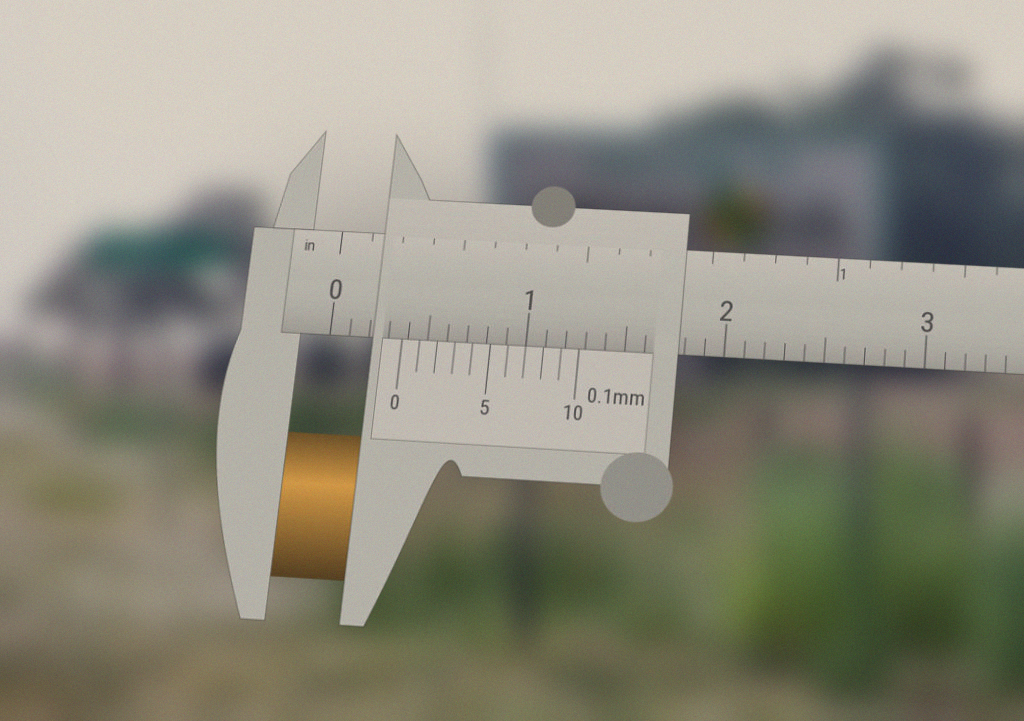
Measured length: 3.7 mm
